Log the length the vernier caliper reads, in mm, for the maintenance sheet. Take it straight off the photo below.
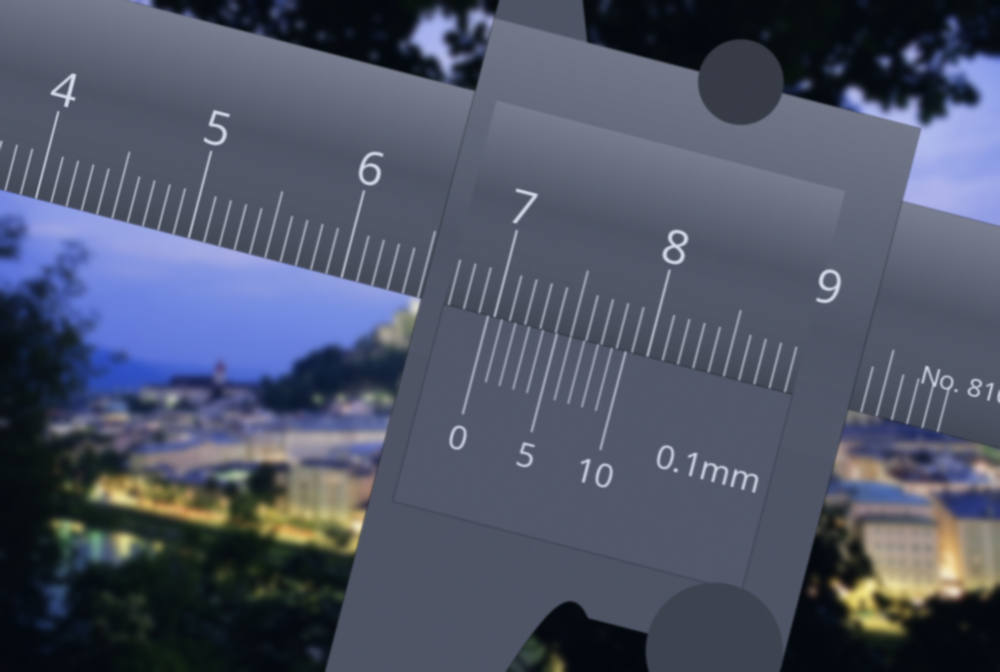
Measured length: 69.6 mm
